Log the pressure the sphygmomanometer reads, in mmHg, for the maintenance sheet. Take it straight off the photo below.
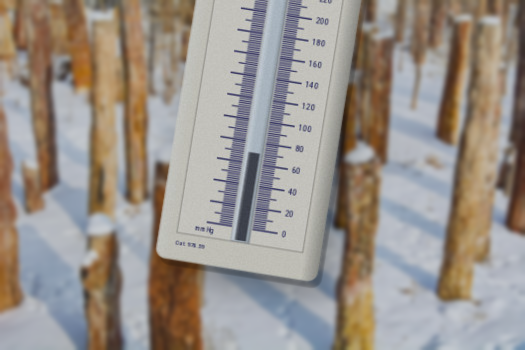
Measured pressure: 70 mmHg
